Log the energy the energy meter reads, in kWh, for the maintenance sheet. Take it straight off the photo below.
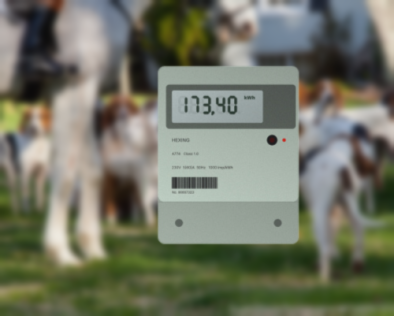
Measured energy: 173.40 kWh
